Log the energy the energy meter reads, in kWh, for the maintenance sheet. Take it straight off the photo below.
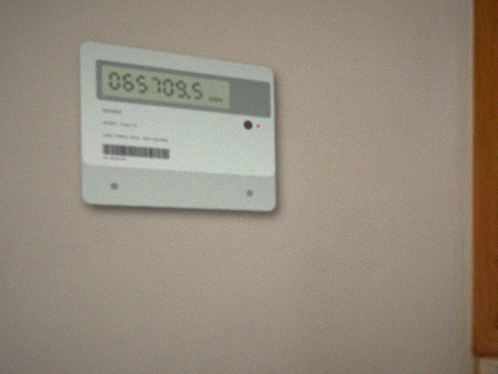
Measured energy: 65709.5 kWh
